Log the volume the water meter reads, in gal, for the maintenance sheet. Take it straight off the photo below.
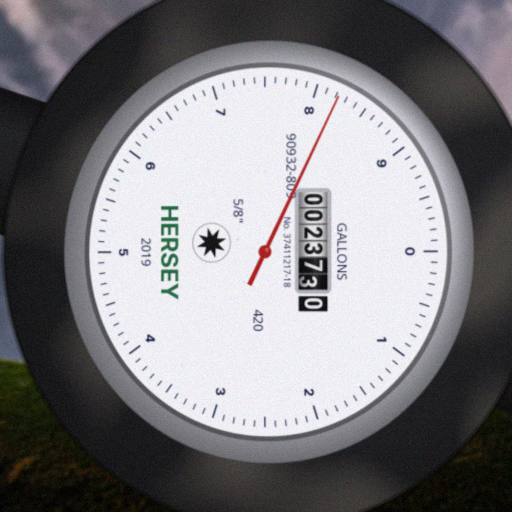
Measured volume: 23728.2 gal
